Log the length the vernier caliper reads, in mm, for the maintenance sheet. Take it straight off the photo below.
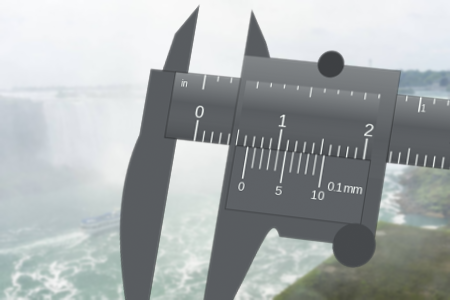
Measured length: 6.4 mm
